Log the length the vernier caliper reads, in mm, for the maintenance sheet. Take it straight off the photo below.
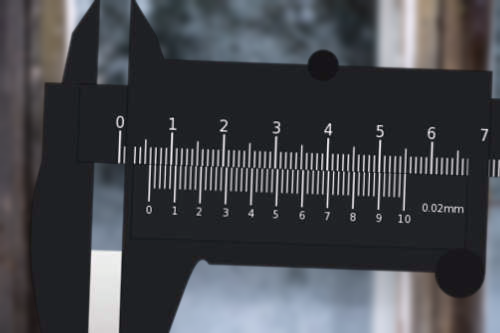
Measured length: 6.0 mm
